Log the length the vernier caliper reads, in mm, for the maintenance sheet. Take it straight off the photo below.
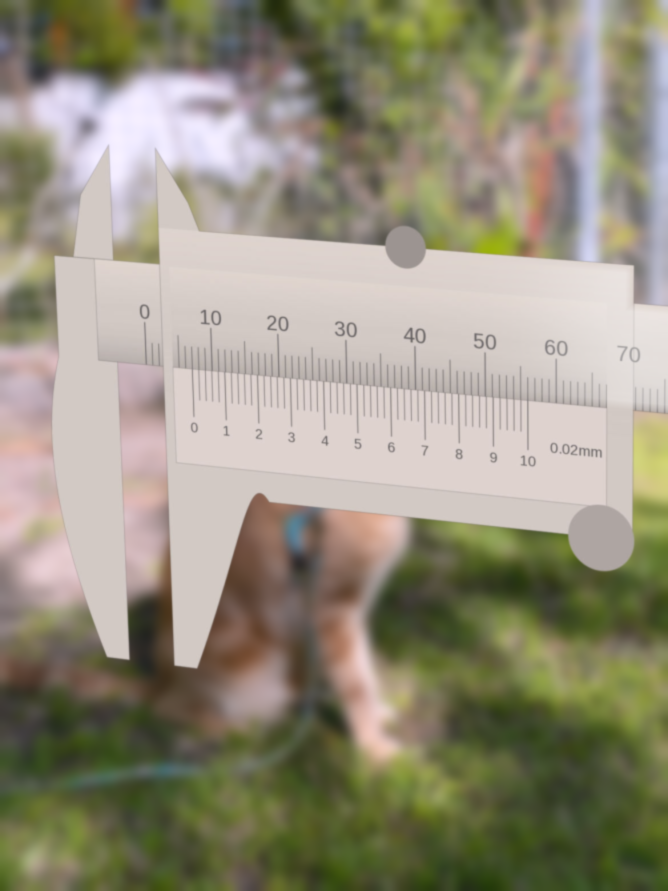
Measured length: 7.0 mm
